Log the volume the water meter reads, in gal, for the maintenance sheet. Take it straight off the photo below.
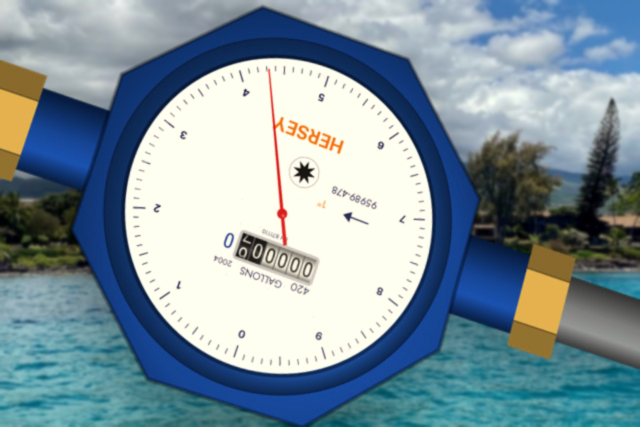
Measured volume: 64.3 gal
